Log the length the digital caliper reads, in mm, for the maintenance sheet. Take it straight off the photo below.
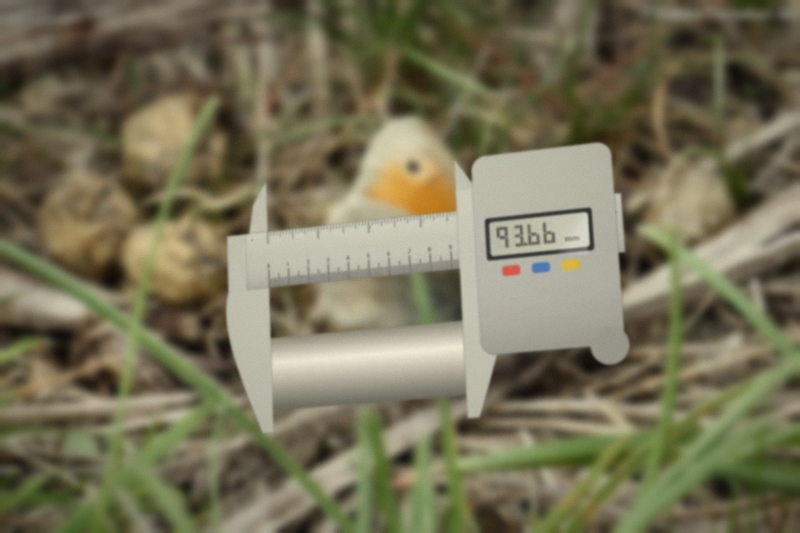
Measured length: 93.66 mm
